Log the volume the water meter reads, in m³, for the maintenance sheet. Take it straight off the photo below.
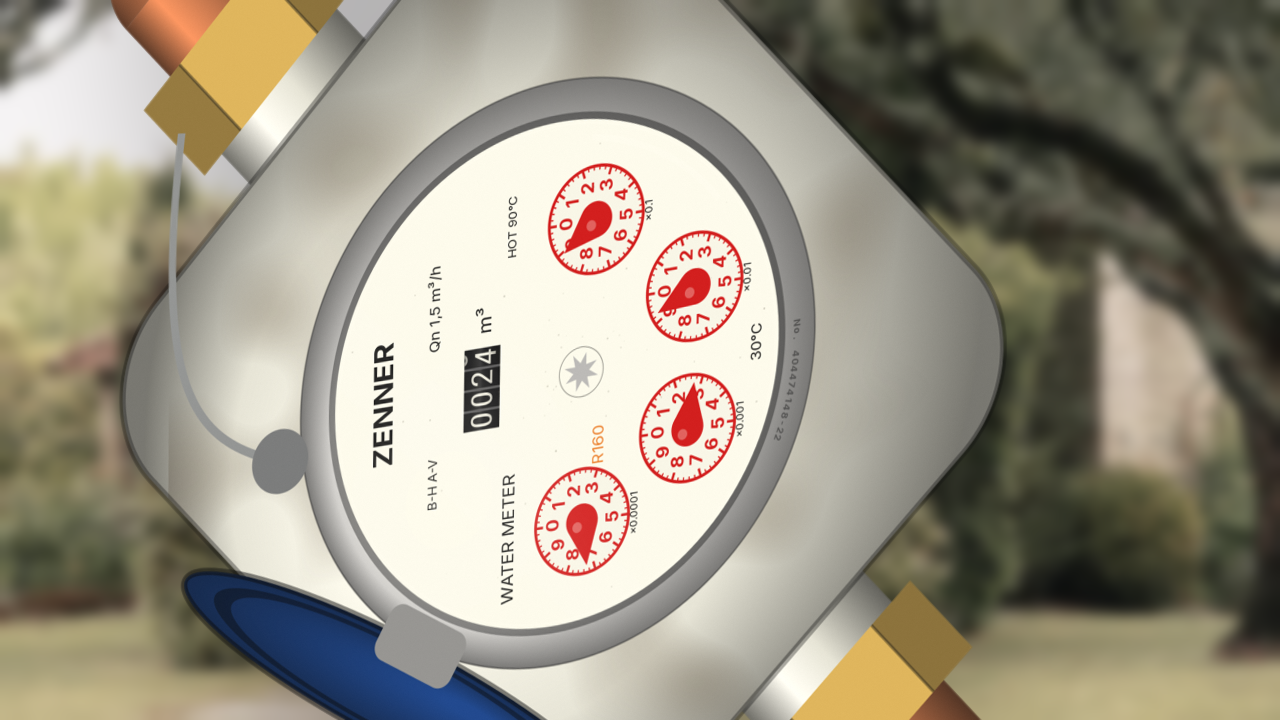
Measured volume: 23.8927 m³
